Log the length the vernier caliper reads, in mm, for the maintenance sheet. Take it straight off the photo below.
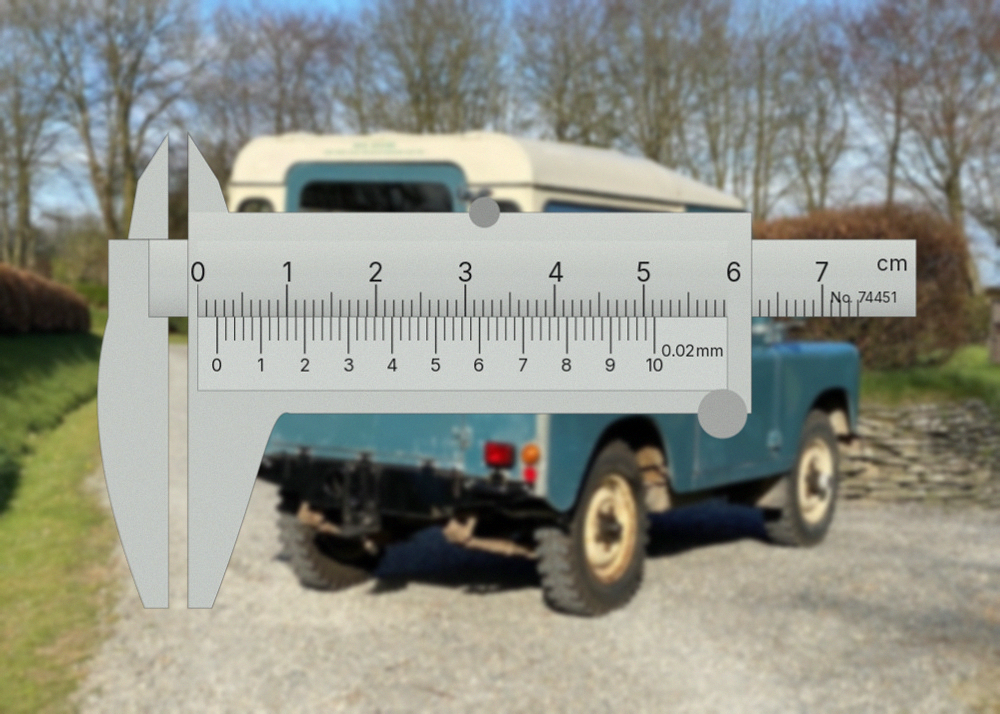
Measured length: 2.2 mm
